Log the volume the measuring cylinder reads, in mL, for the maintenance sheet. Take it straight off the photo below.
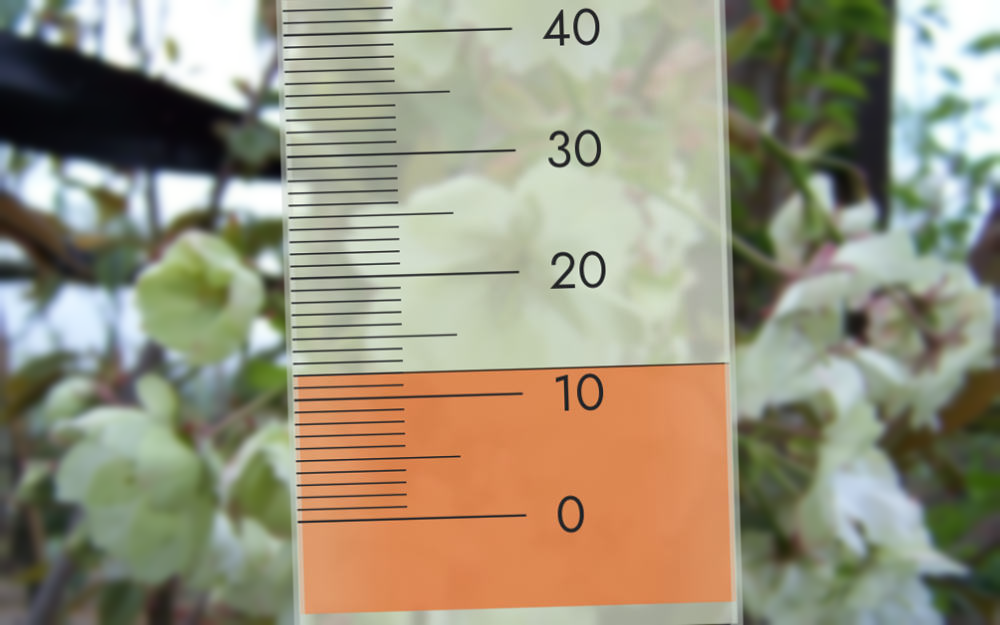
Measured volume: 12 mL
